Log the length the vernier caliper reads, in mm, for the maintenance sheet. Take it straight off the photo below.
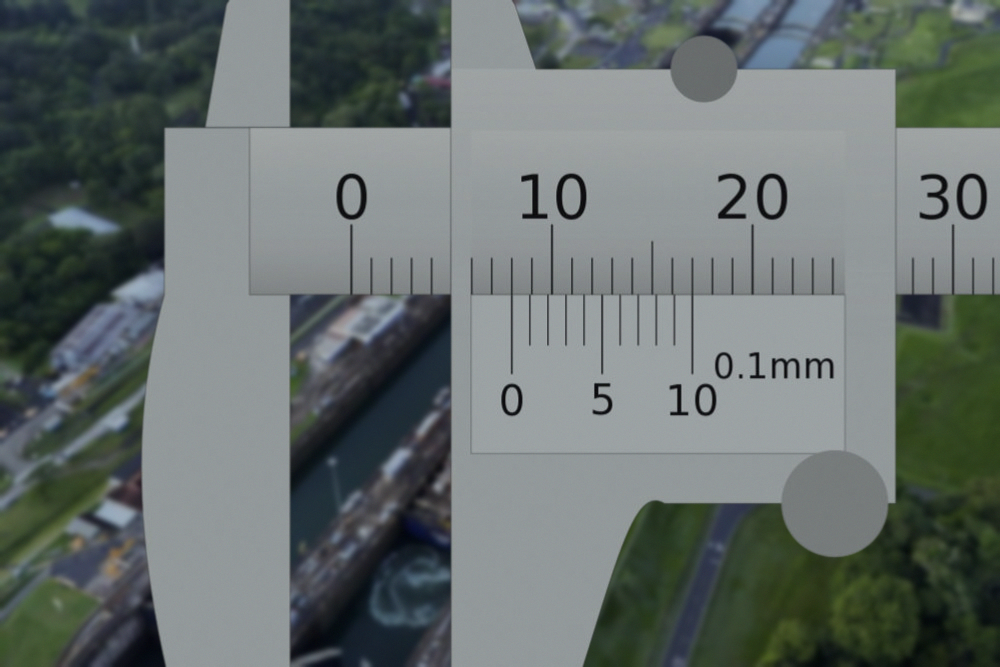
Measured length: 8.0 mm
